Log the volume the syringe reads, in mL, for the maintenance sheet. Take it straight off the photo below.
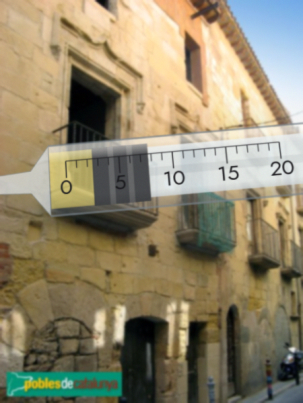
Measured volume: 2.5 mL
